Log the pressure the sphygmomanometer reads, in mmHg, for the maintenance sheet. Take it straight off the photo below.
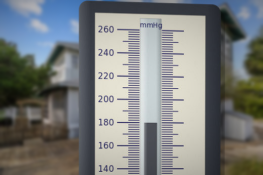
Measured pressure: 180 mmHg
